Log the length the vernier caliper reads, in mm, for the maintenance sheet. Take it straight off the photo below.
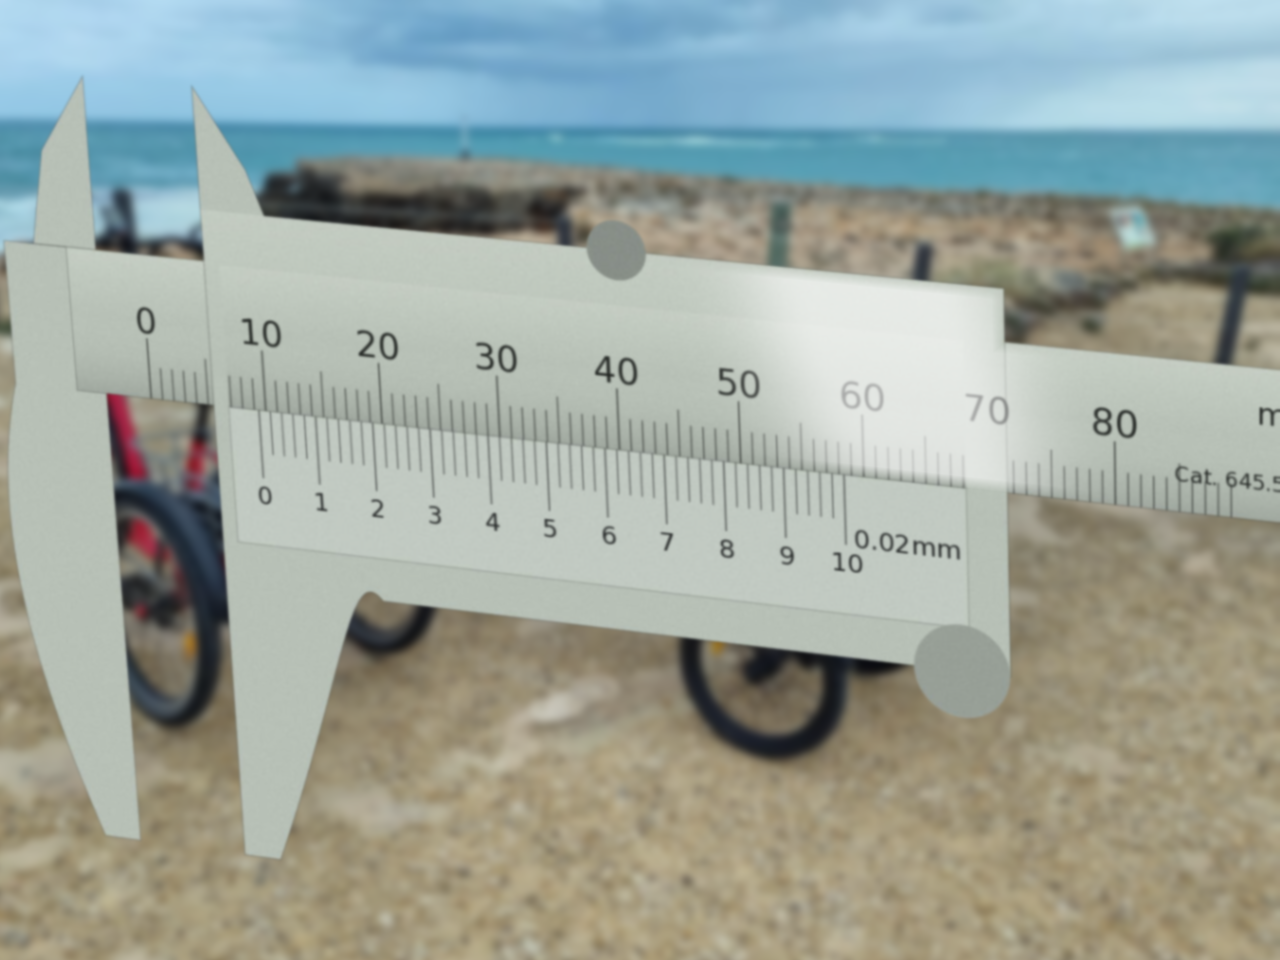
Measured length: 9.4 mm
